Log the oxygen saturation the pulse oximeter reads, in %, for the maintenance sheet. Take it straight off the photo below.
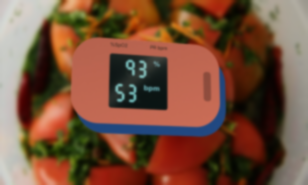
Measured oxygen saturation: 93 %
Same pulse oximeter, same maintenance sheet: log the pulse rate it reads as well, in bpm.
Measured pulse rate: 53 bpm
